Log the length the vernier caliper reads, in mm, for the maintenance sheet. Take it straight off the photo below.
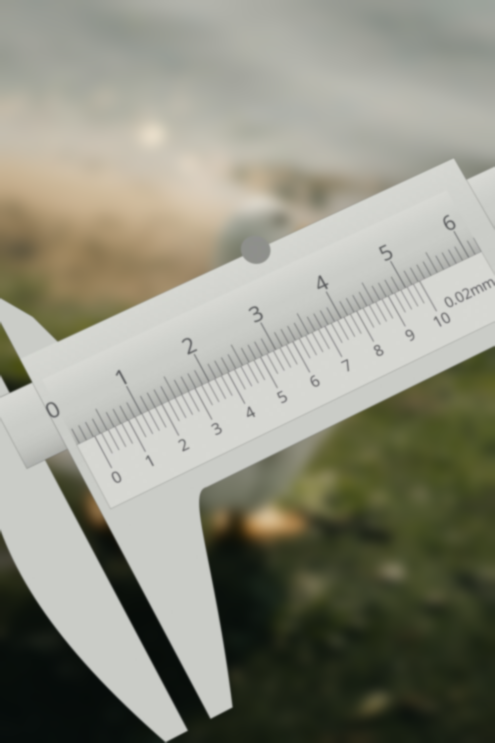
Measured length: 3.2 mm
